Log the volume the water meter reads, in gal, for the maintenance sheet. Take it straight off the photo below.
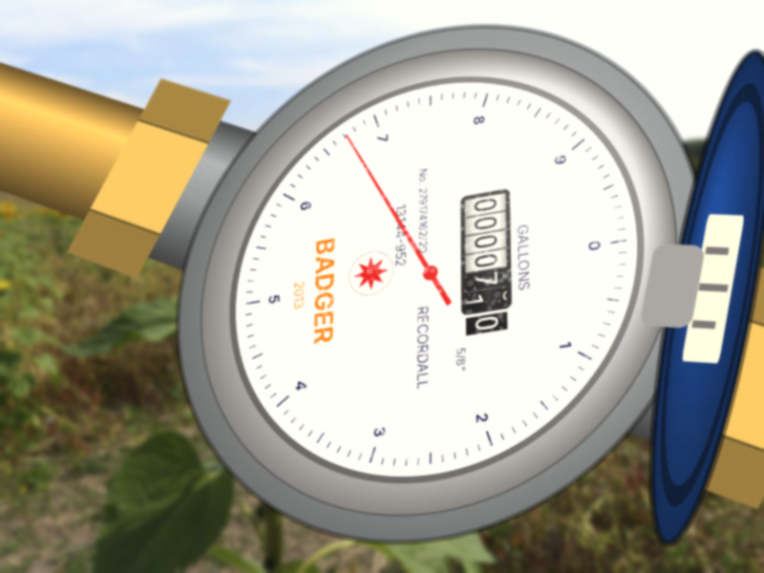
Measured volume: 706.7 gal
